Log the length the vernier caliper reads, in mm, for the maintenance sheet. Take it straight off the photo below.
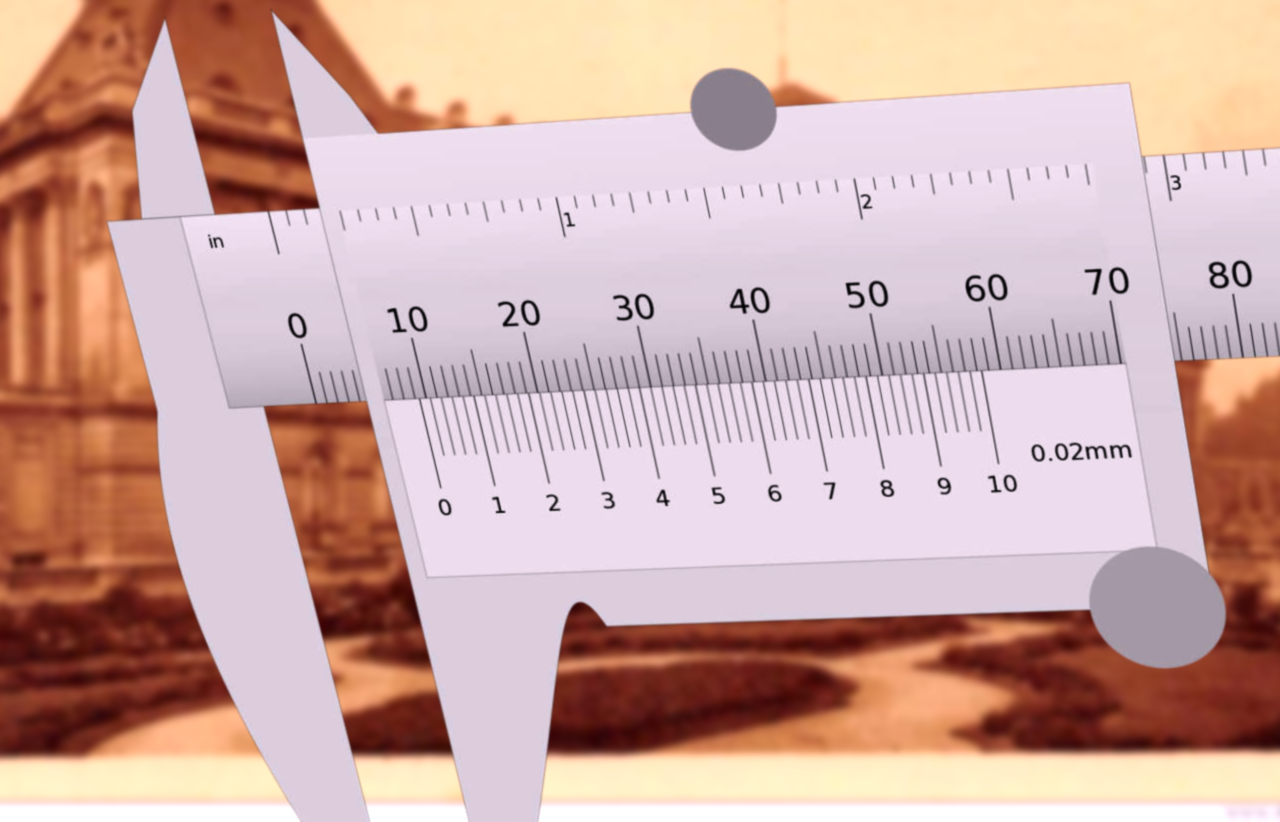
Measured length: 9.4 mm
